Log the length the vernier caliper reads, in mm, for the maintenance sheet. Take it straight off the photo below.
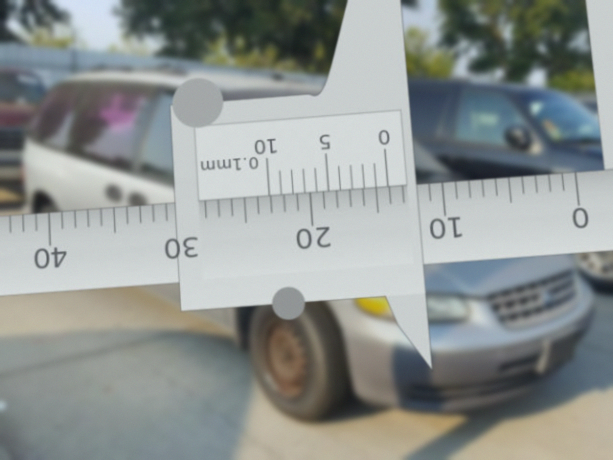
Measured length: 14.1 mm
